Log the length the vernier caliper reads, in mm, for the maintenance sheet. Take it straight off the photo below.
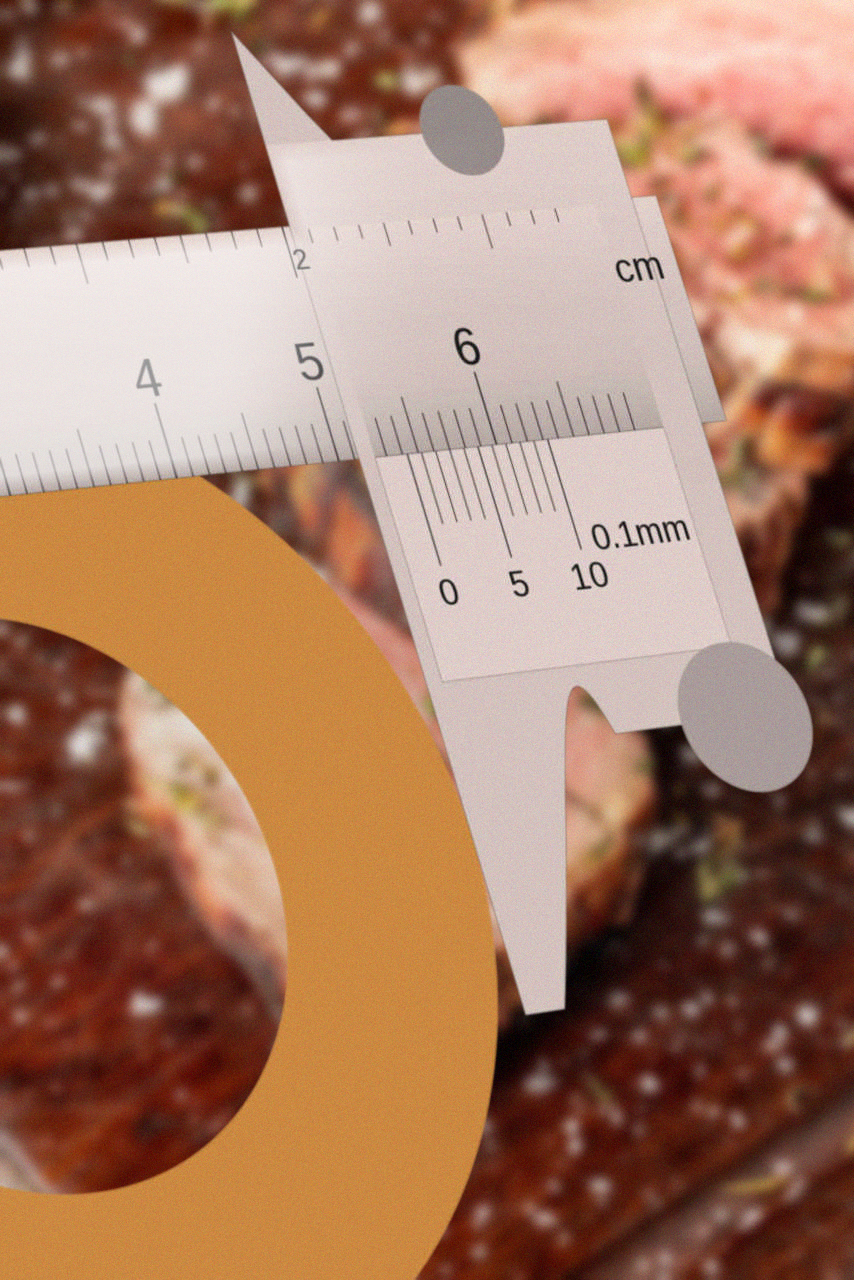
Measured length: 54.3 mm
